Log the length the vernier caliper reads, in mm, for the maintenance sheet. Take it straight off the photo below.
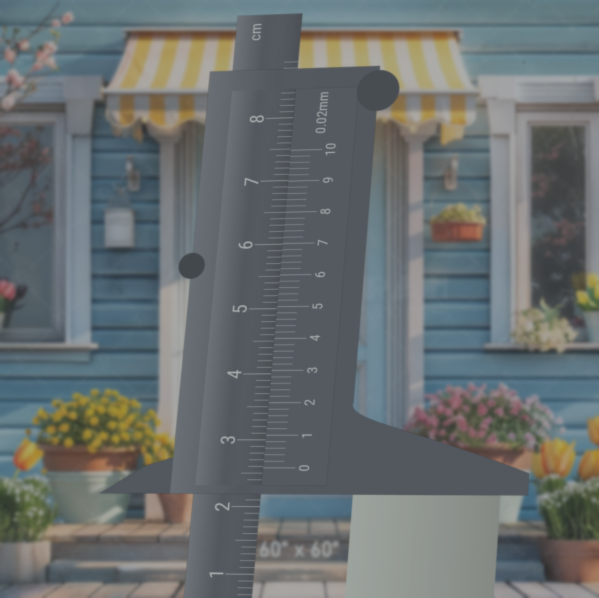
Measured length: 25.8 mm
